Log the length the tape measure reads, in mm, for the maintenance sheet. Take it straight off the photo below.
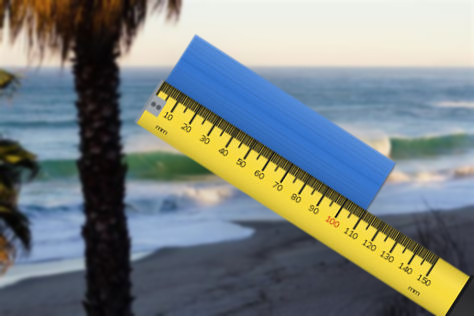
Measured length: 110 mm
